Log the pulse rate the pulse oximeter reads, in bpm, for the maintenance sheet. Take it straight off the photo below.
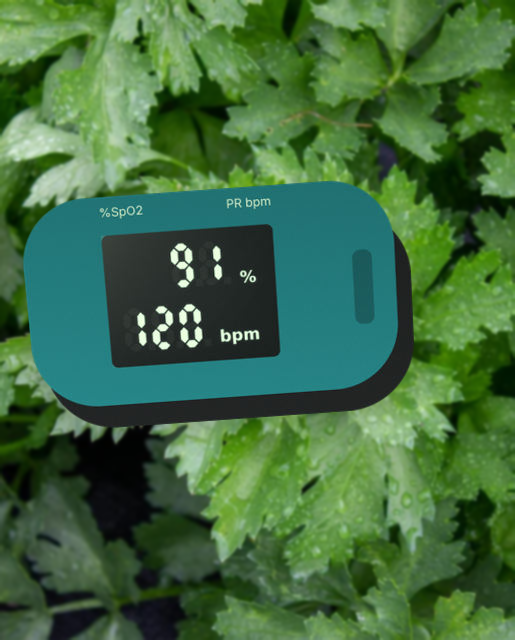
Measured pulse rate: 120 bpm
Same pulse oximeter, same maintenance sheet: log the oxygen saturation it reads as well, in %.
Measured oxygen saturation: 91 %
